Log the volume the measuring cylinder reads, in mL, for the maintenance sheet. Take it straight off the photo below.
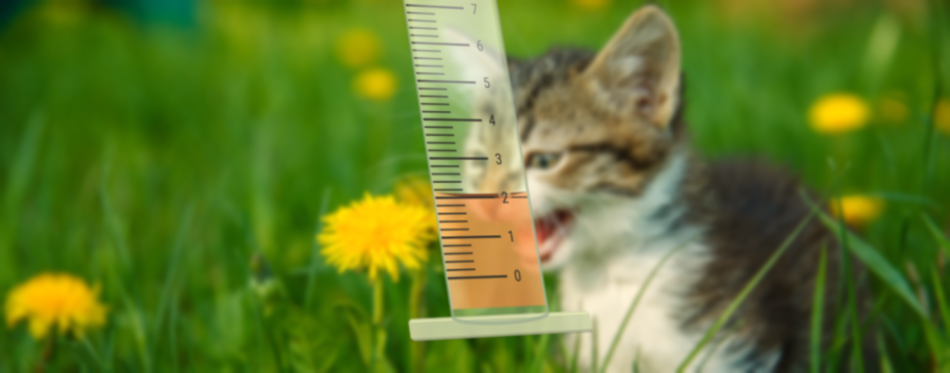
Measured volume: 2 mL
